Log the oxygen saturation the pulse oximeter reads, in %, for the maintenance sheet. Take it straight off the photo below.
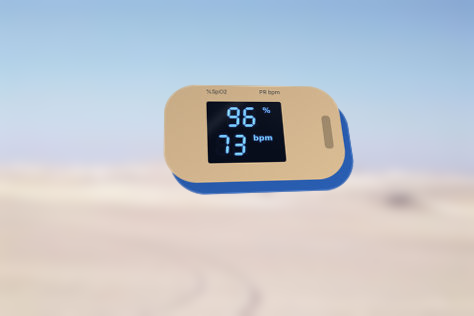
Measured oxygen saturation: 96 %
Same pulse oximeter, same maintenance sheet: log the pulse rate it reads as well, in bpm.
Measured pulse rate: 73 bpm
